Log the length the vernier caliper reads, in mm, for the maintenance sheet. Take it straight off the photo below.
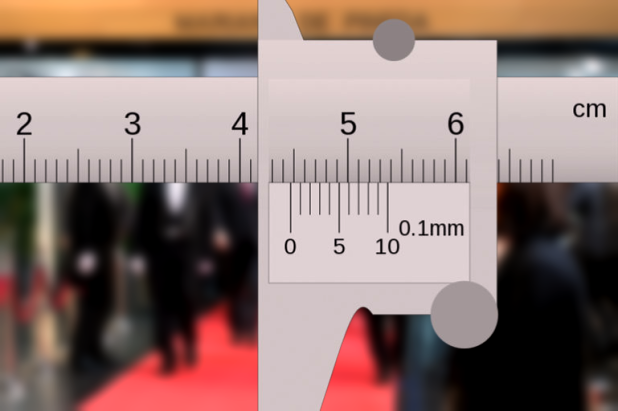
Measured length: 44.7 mm
